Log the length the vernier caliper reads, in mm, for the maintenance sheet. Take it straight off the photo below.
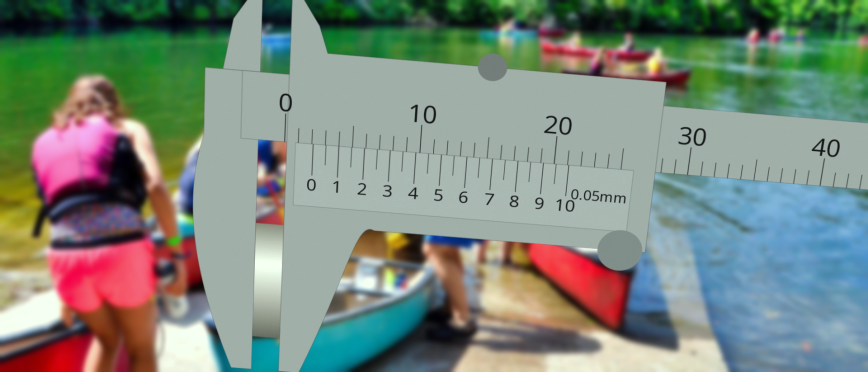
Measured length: 2.1 mm
